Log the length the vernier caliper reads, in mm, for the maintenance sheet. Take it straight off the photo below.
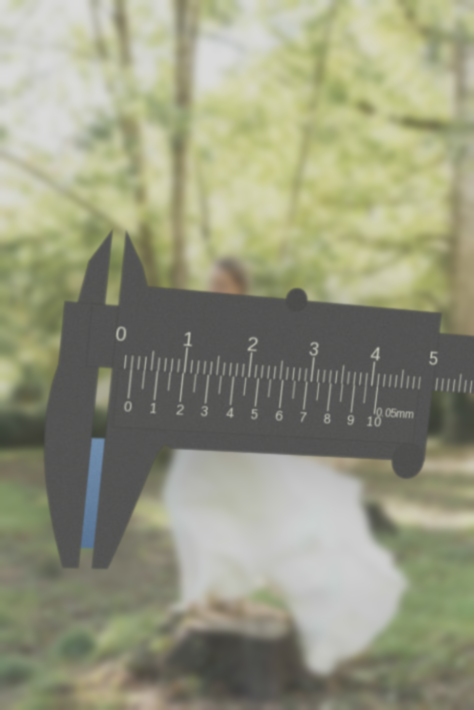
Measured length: 2.0 mm
